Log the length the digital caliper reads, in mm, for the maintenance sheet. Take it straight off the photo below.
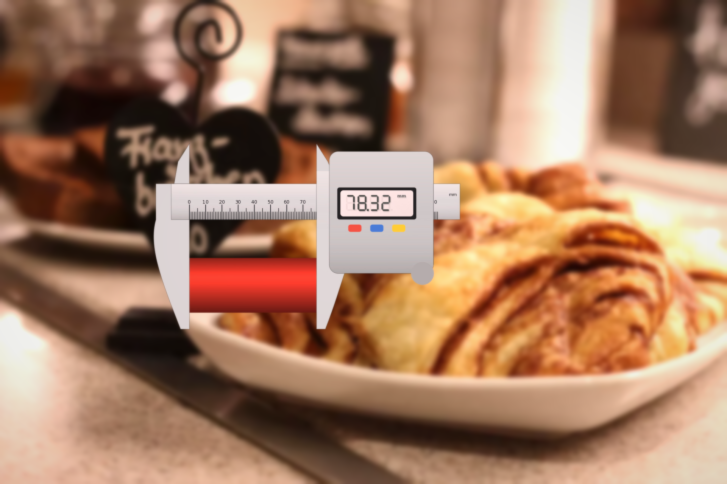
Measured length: 78.32 mm
